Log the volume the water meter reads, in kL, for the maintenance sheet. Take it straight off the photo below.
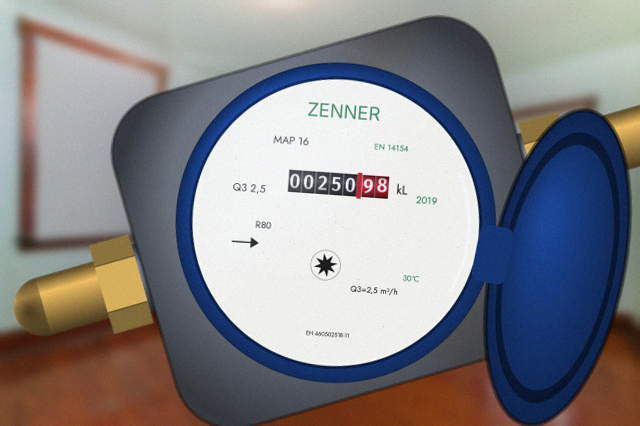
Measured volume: 250.98 kL
